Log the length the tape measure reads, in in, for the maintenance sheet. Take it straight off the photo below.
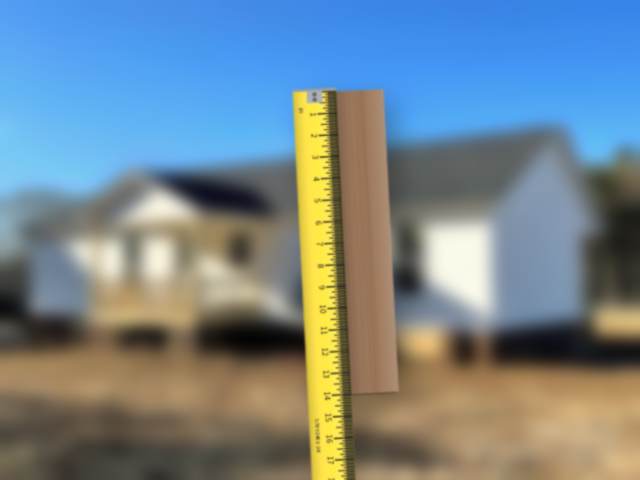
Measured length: 14 in
